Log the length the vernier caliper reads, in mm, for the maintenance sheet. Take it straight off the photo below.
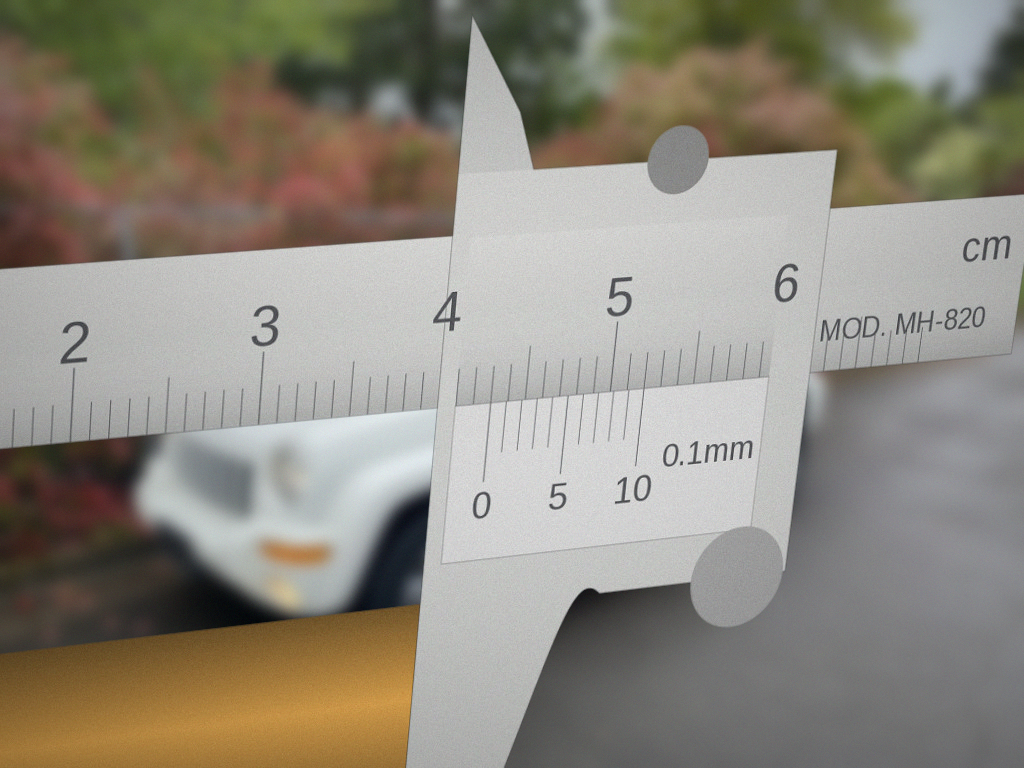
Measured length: 43.0 mm
